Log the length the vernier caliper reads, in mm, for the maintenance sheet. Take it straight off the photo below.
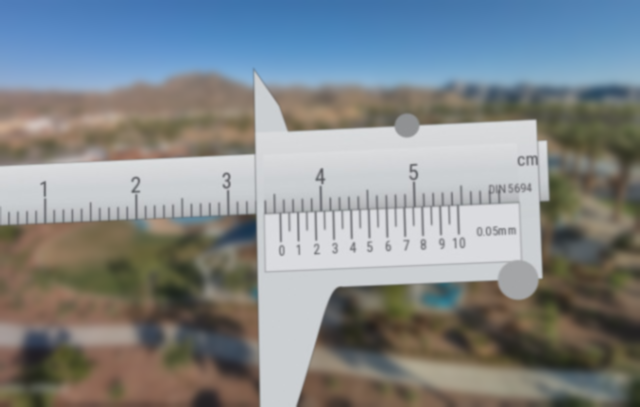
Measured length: 35.6 mm
